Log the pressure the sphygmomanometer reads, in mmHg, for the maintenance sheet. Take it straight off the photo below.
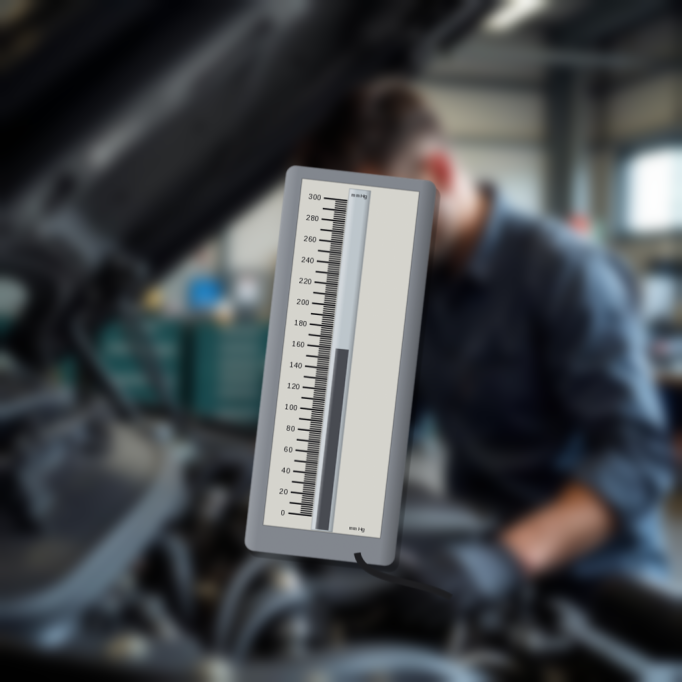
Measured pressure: 160 mmHg
